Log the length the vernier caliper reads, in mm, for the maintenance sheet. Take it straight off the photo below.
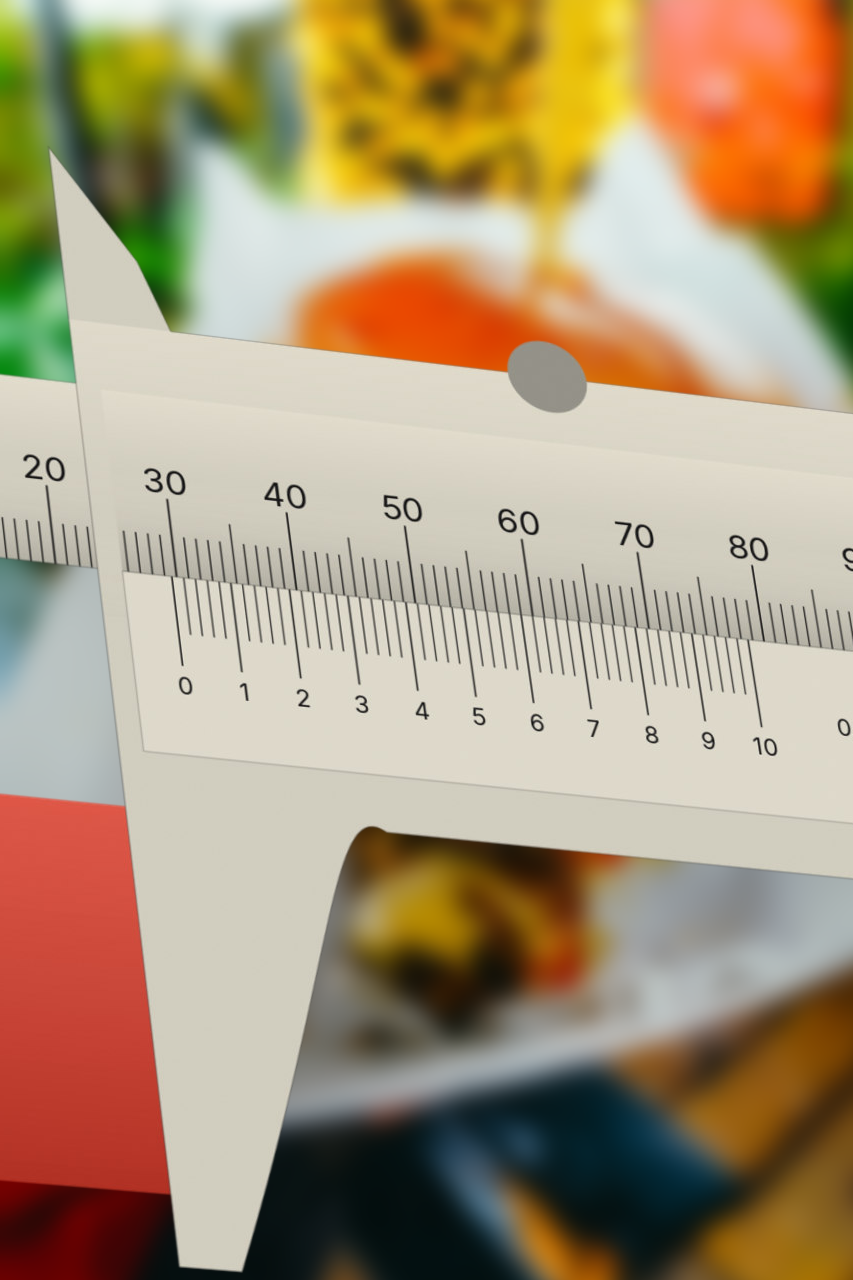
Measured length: 29.6 mm
